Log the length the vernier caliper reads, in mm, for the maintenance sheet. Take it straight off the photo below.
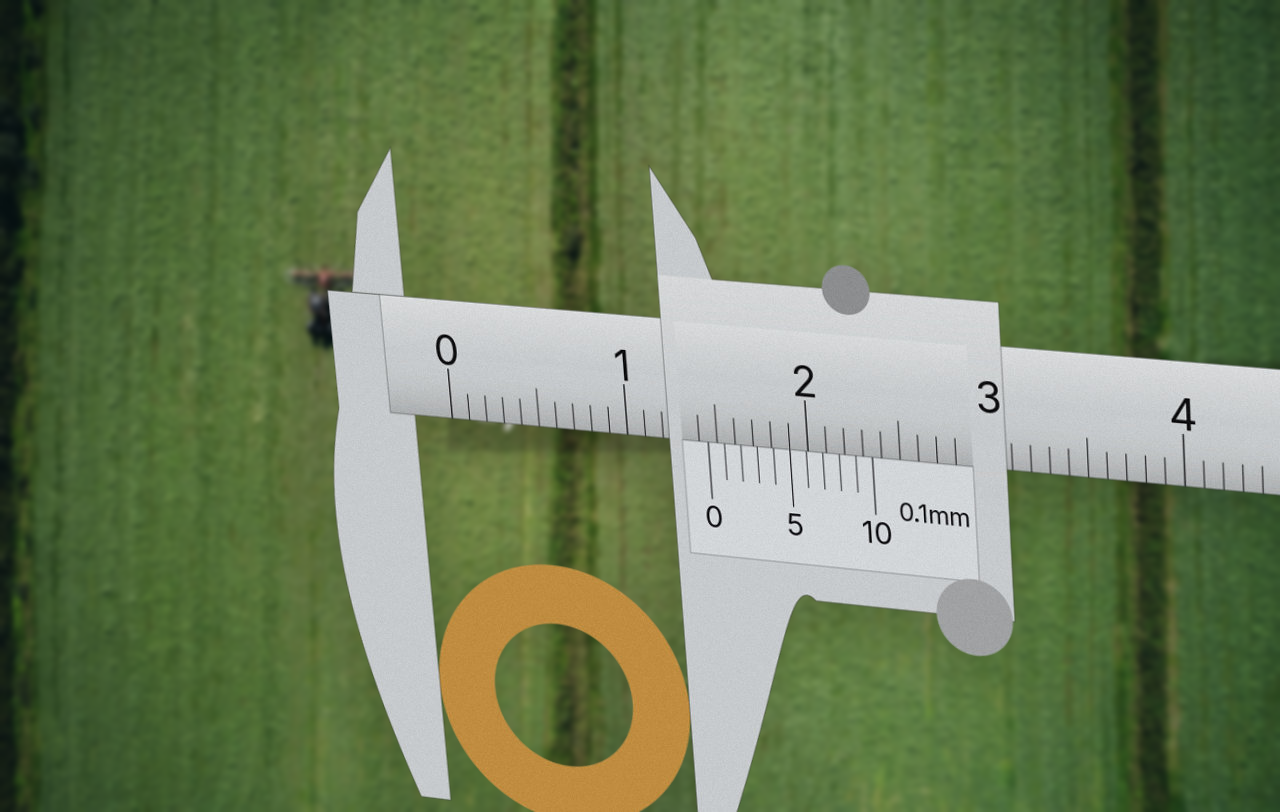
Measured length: 14.5 mm
